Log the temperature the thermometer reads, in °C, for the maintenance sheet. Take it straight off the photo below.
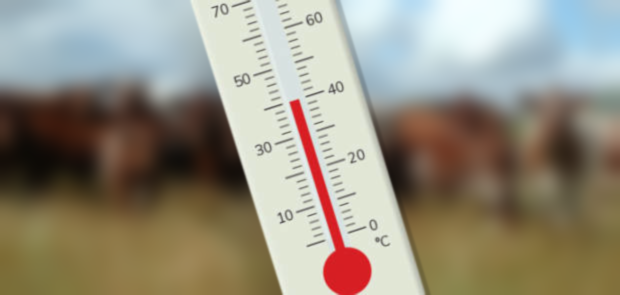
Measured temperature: 40 °C
